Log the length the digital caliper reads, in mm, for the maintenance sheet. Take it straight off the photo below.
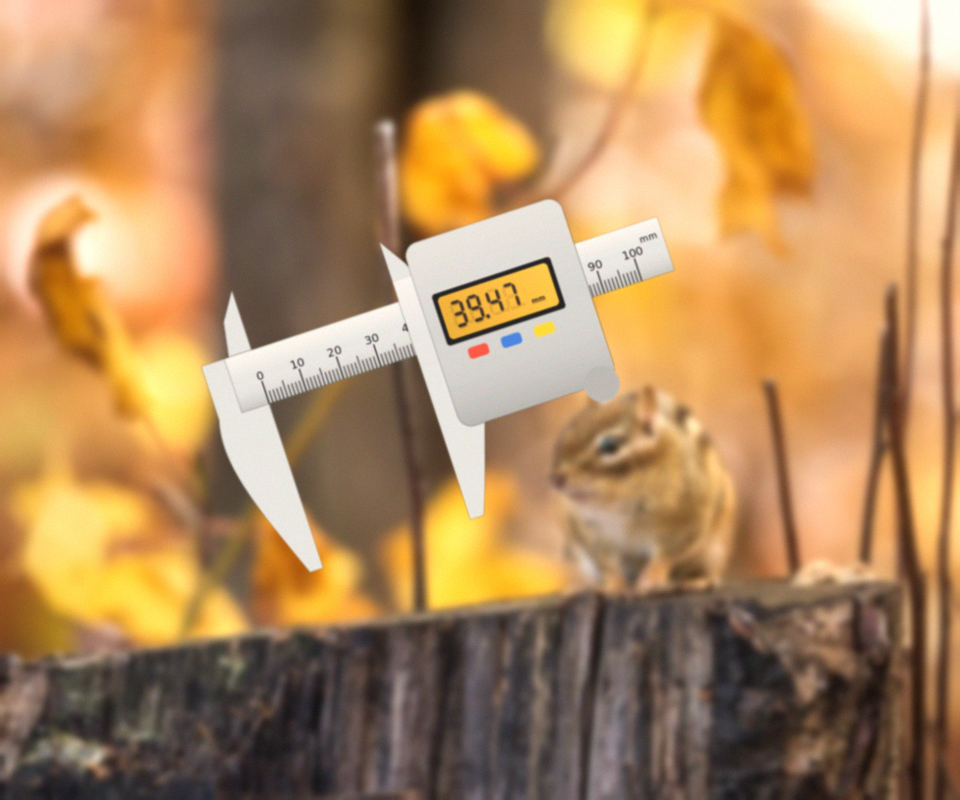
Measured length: 39.47 mm
